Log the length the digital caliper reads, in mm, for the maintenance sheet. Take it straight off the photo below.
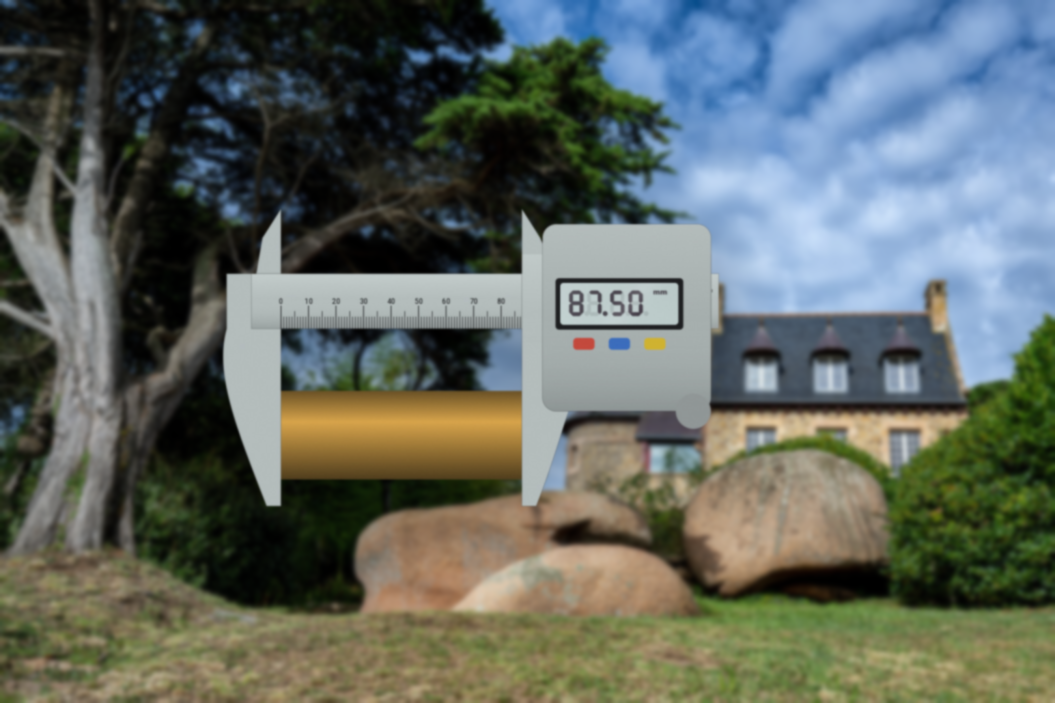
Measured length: 87.50 mm
